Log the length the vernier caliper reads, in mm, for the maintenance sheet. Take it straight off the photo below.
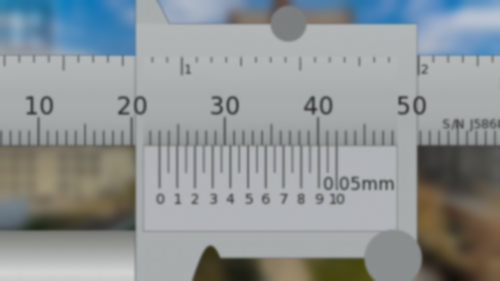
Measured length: 23.0 mm
